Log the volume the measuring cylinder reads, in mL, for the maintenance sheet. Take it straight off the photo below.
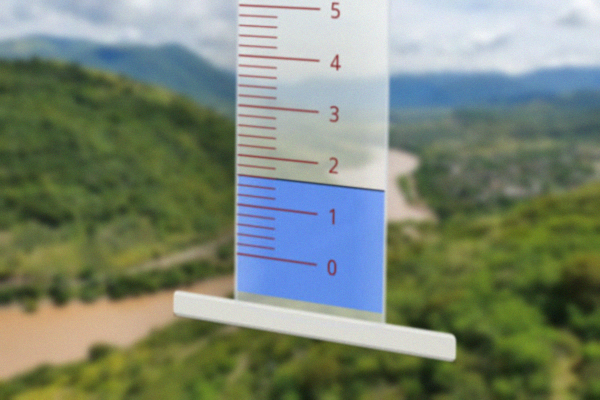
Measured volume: 1.6 mL
